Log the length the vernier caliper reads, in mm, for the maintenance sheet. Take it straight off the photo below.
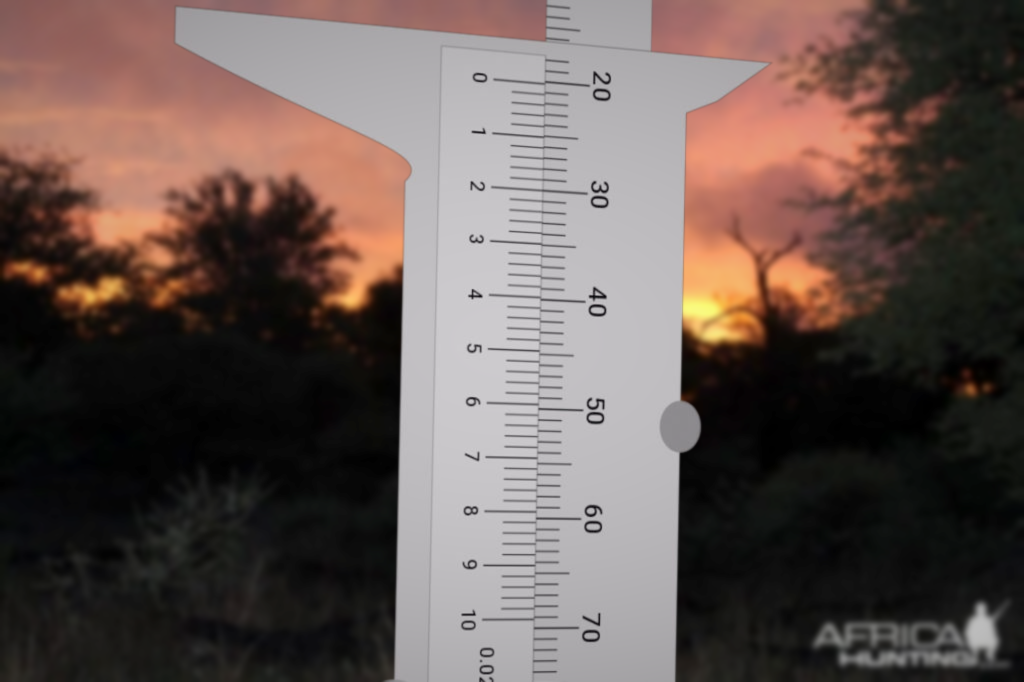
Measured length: 20.2 mm
